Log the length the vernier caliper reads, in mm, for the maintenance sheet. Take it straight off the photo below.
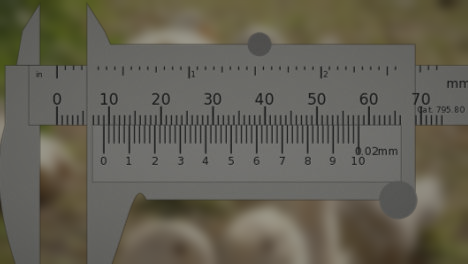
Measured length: 9.0 mm
